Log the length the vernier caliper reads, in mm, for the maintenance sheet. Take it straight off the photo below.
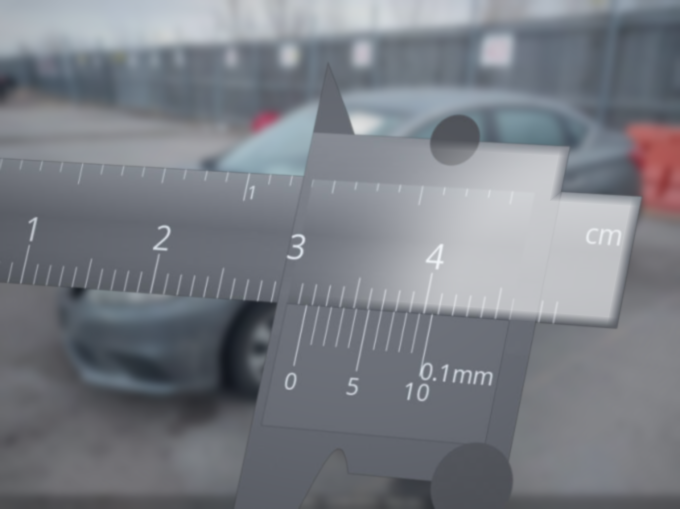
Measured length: 31.6 mm
